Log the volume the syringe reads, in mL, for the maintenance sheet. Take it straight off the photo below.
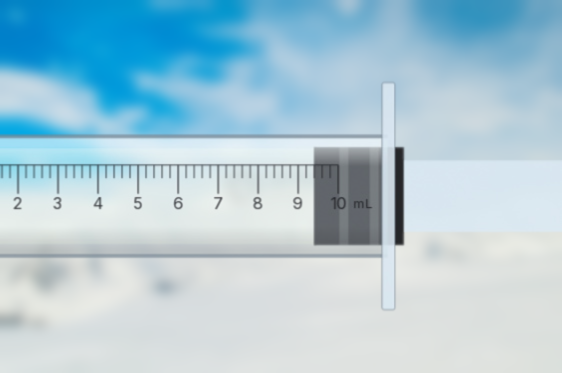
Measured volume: 9.4 mL
